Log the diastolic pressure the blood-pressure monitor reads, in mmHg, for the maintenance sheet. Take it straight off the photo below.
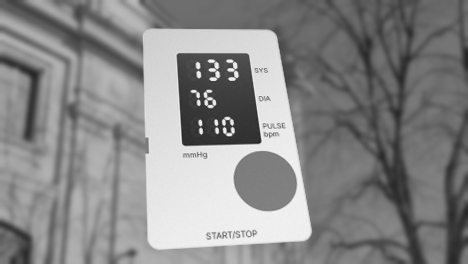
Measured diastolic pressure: 76 mmHg
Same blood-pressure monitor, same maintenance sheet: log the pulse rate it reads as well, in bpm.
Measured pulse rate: 110 bpm
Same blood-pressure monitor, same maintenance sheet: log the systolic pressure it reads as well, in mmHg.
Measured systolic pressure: 133 mmHg
